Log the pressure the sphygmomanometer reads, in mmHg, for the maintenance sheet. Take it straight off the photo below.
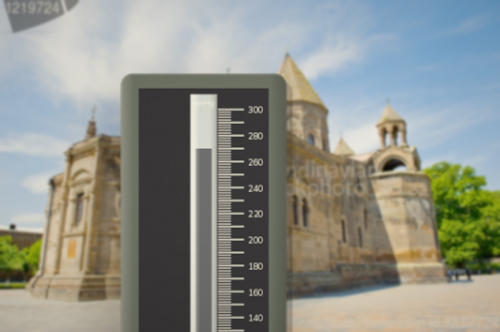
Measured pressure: 270 mmHg
